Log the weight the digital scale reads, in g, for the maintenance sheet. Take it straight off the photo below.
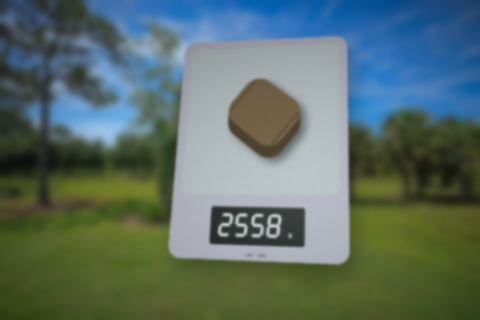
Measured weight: 2558 g
